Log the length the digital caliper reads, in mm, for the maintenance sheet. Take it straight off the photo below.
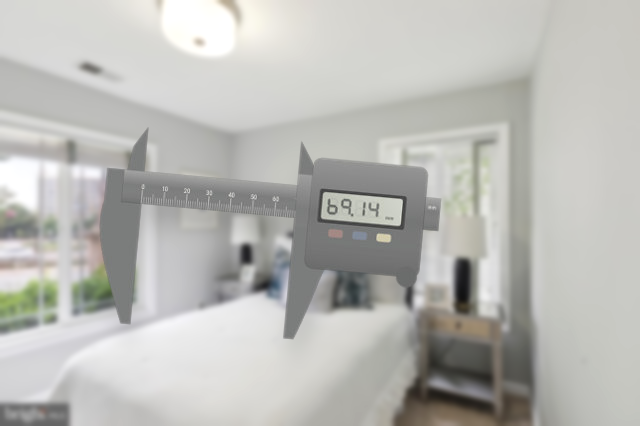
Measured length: 69.14 mm
